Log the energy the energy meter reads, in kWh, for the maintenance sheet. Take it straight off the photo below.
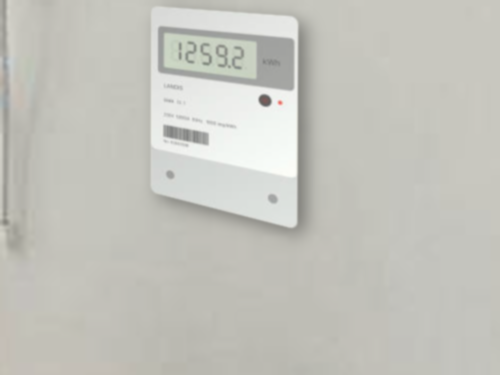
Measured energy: 1259.2 kWh
